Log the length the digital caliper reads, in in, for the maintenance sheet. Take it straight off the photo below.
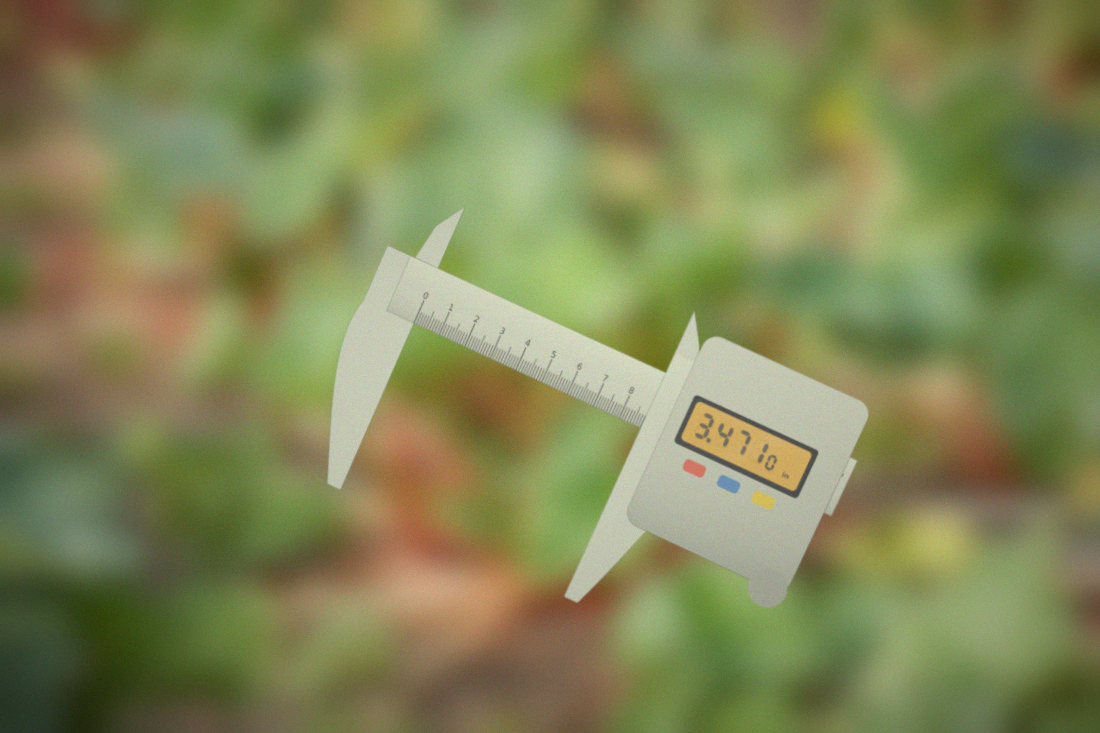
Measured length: 3.4710 in
